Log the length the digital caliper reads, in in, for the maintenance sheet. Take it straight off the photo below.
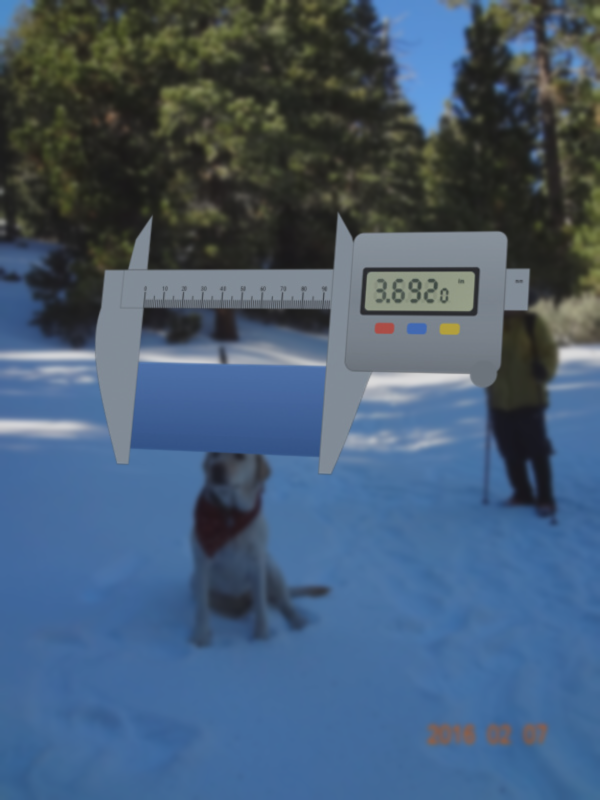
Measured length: 3.6920 in
